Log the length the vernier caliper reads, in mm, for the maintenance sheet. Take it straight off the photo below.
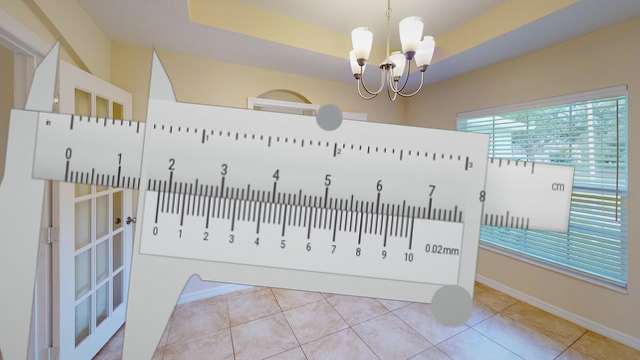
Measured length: 18.0 mm
